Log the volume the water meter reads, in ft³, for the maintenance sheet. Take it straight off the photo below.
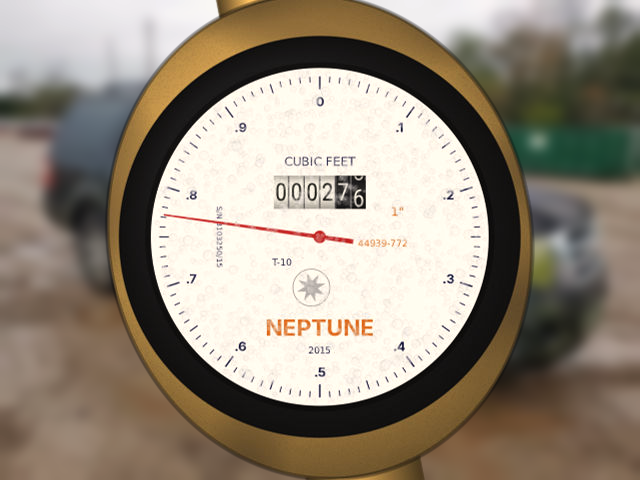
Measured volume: 275.77 ft³
